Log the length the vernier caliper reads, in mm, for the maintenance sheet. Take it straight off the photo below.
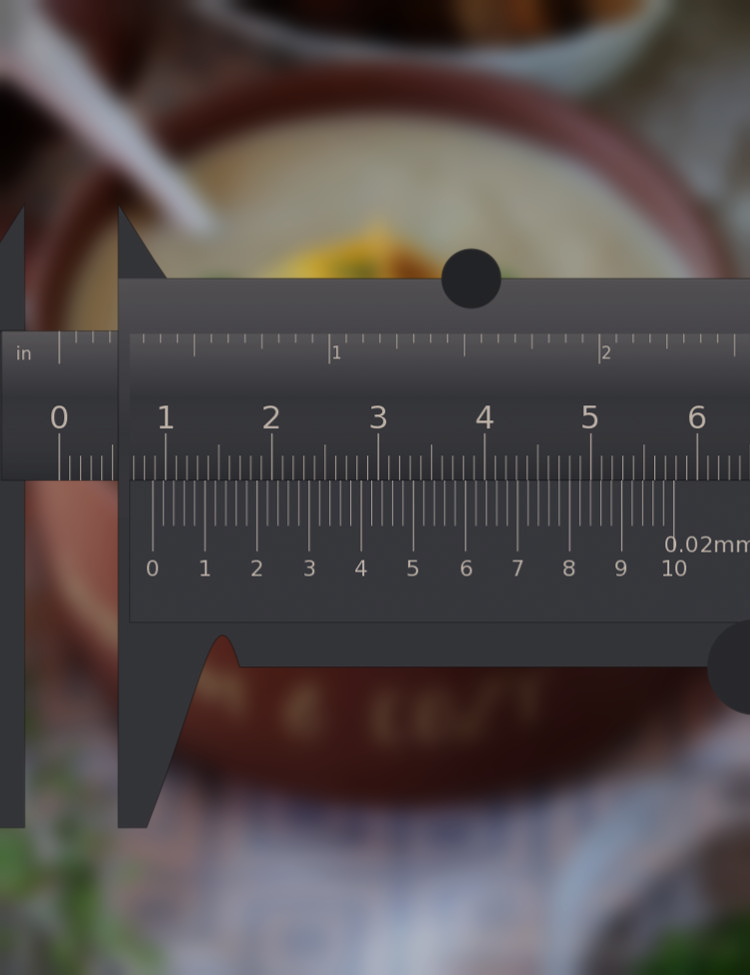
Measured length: 8.8 mm
